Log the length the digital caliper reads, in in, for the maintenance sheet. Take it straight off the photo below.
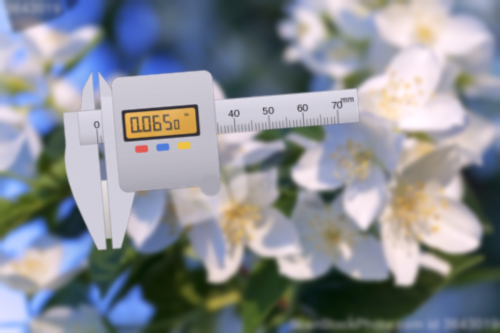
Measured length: 0.0650 in
